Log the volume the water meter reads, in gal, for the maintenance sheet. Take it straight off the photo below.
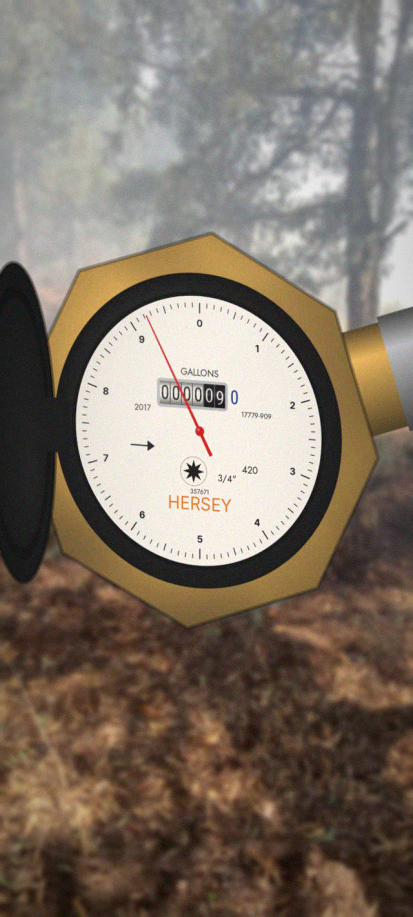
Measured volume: 89.2 gal
